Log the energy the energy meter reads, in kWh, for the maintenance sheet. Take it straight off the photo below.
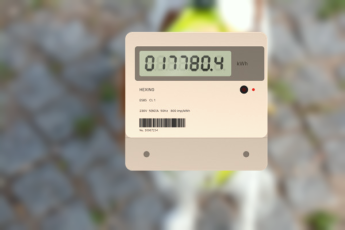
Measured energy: 17780.4 kWh
